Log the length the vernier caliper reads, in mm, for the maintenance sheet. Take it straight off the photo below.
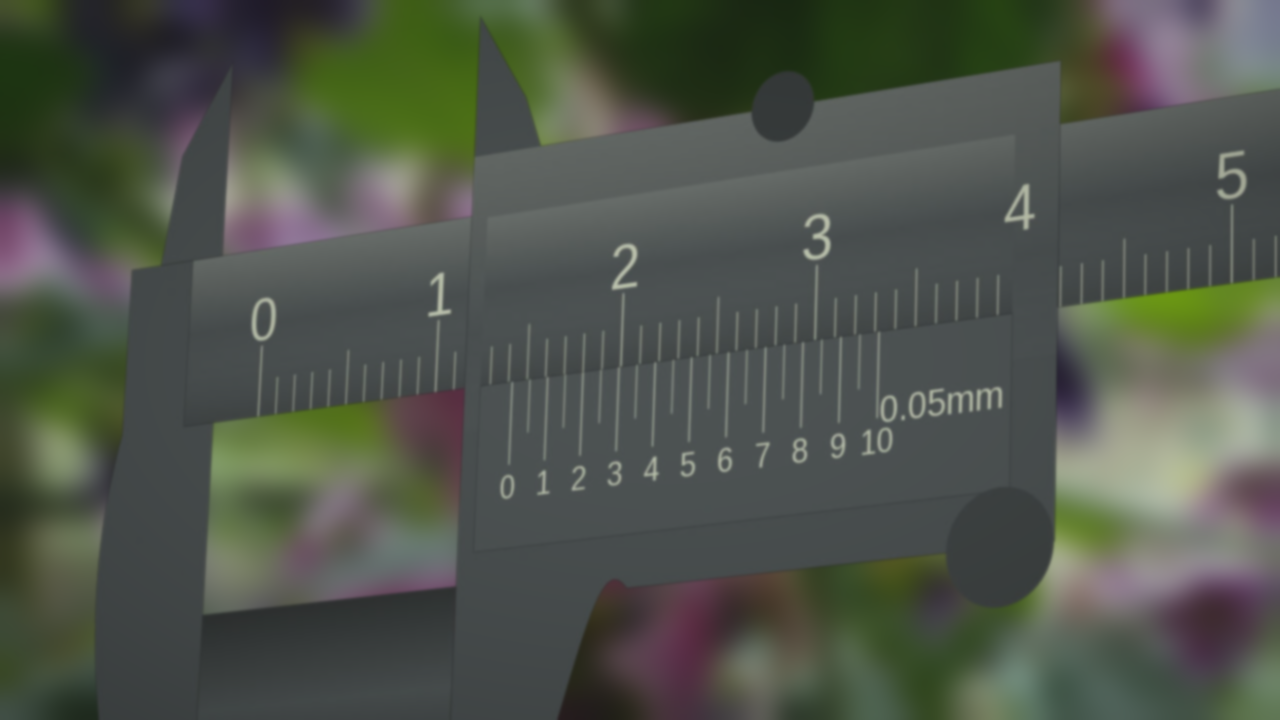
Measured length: 14.2 mm
